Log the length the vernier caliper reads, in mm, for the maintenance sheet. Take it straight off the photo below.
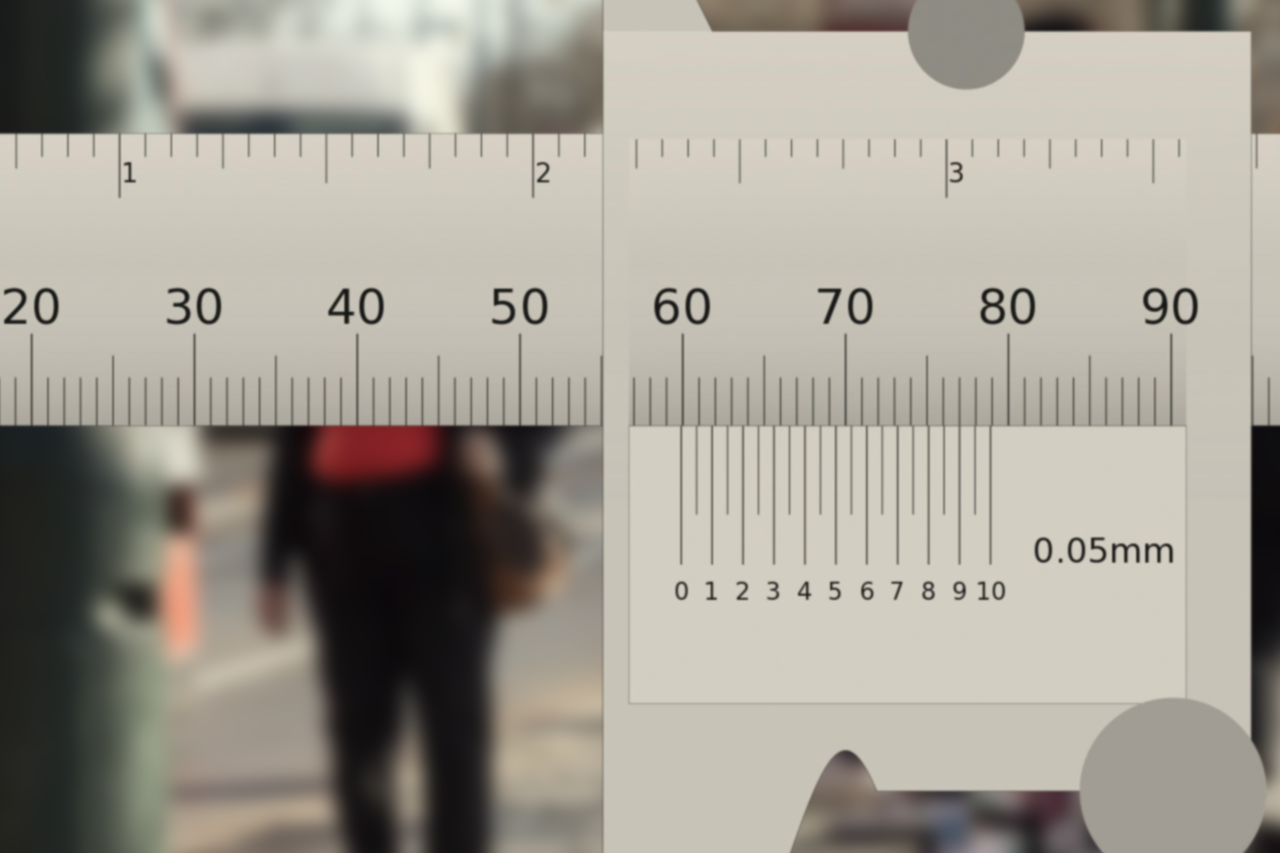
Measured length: 59.9 mm
